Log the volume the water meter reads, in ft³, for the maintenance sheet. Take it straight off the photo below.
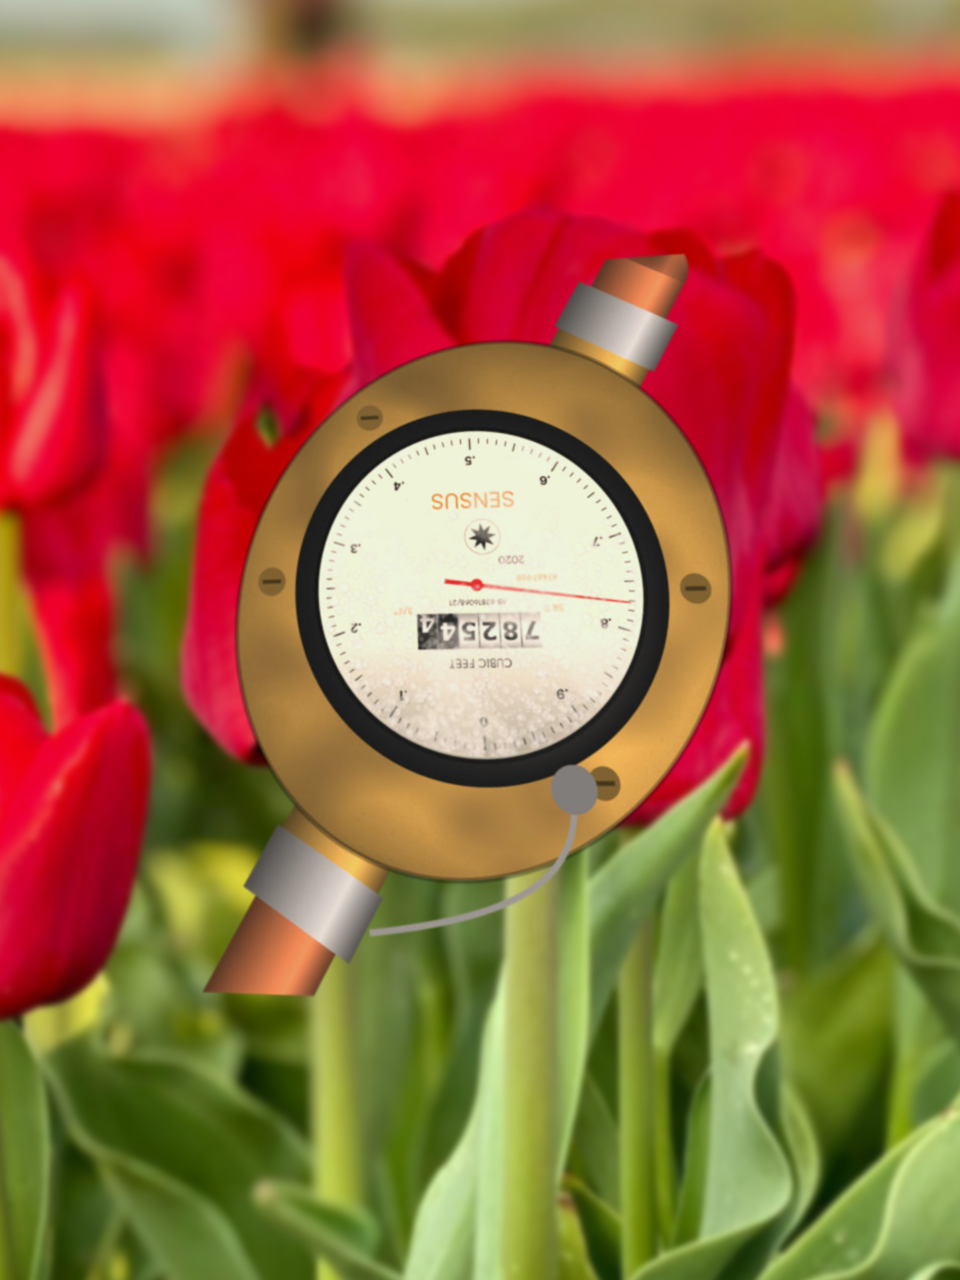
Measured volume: 782543.77 ft³
